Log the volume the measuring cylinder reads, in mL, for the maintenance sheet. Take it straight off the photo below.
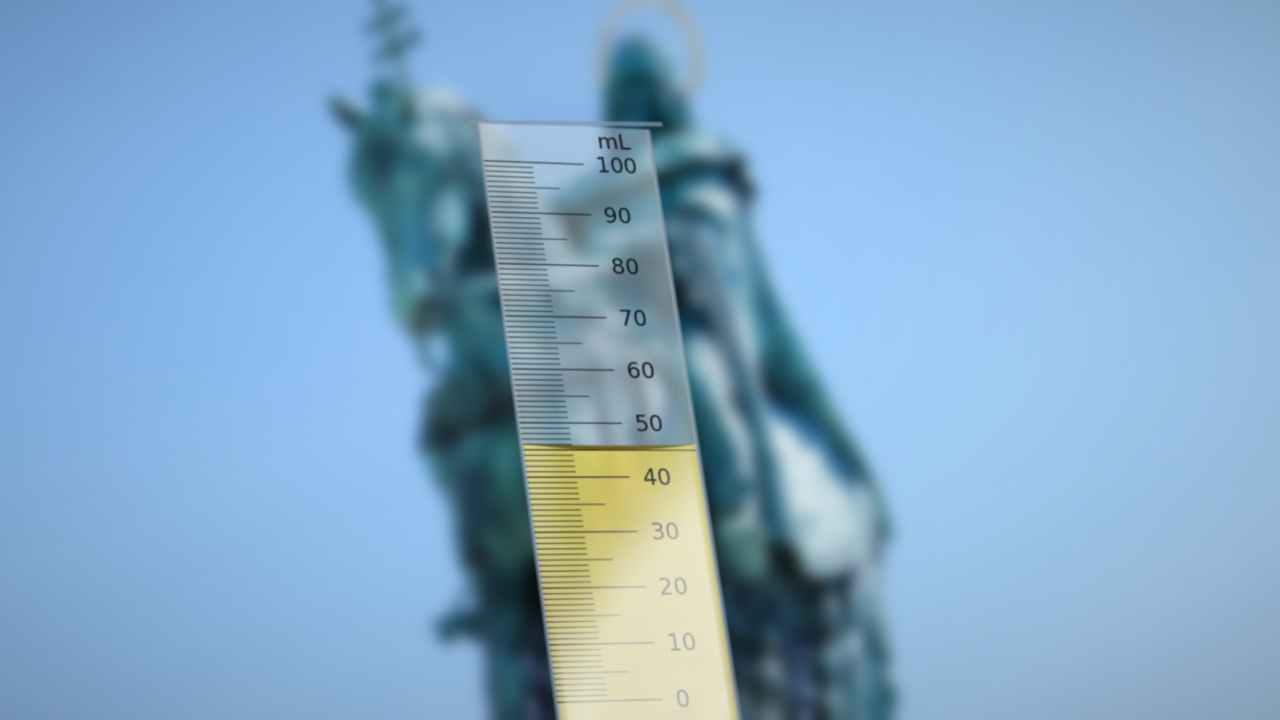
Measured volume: 45 mL
